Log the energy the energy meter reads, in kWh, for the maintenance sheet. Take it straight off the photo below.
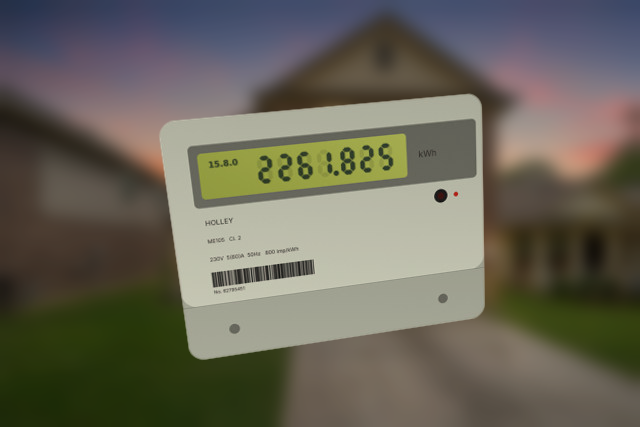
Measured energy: 2261.825 kWh
